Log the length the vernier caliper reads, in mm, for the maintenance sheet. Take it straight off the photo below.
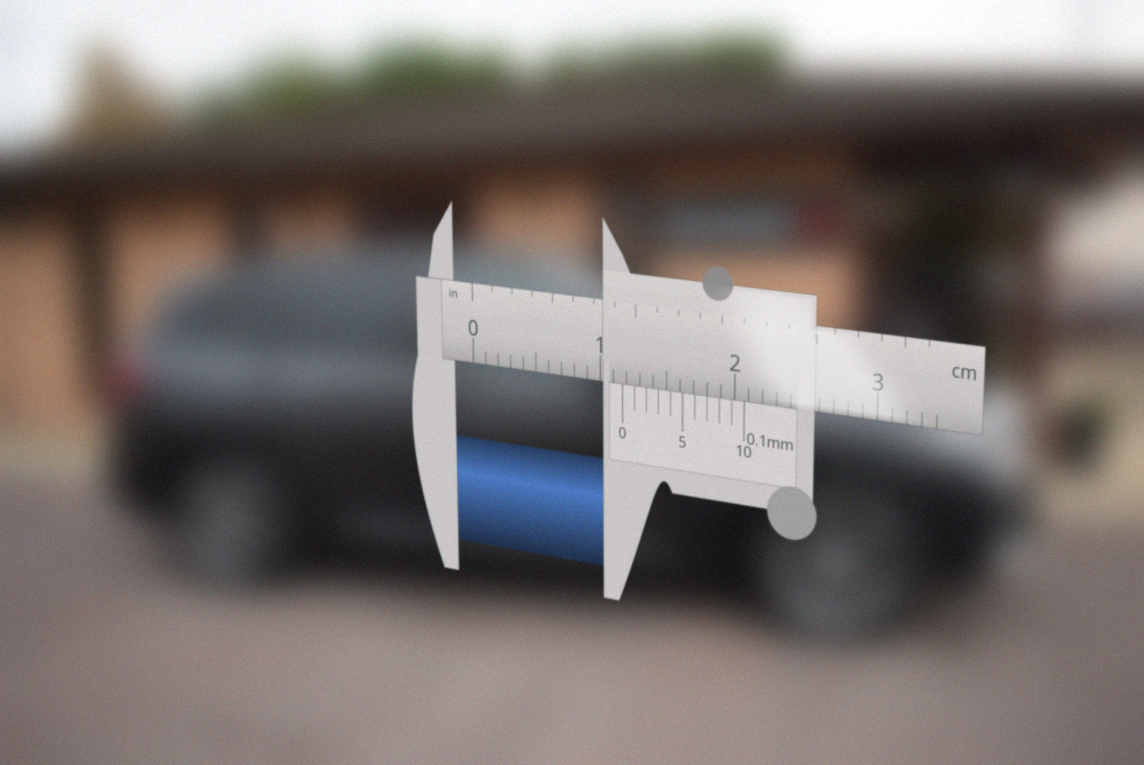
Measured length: 11.7 mm
